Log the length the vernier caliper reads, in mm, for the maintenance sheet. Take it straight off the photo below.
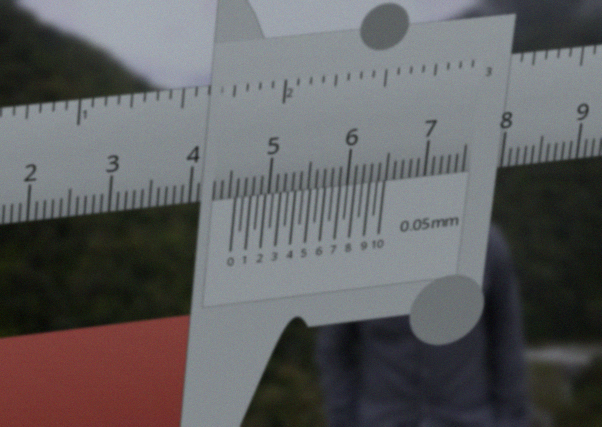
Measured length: 45.8 mm
